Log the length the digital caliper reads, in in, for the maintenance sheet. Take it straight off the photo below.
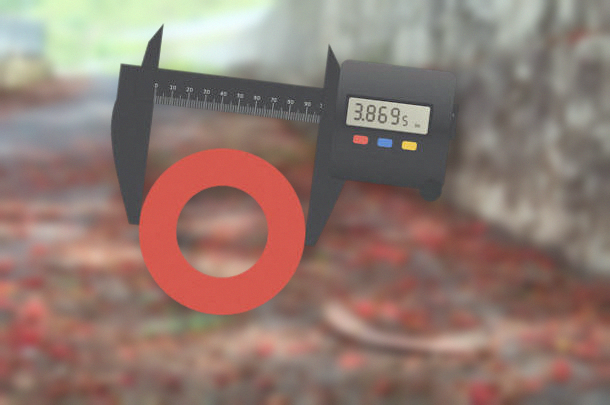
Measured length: 3.8695 in
